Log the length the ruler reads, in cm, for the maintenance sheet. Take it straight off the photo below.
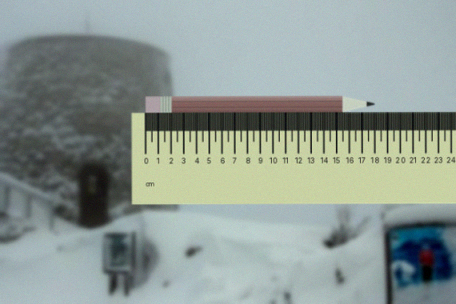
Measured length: 18 cm
